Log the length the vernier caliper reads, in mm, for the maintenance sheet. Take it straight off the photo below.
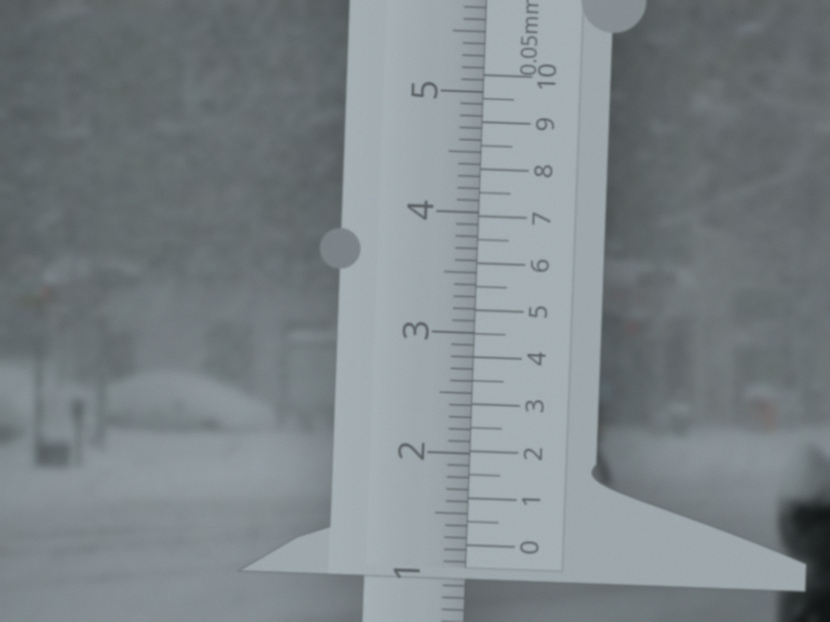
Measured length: 12.4 mm
